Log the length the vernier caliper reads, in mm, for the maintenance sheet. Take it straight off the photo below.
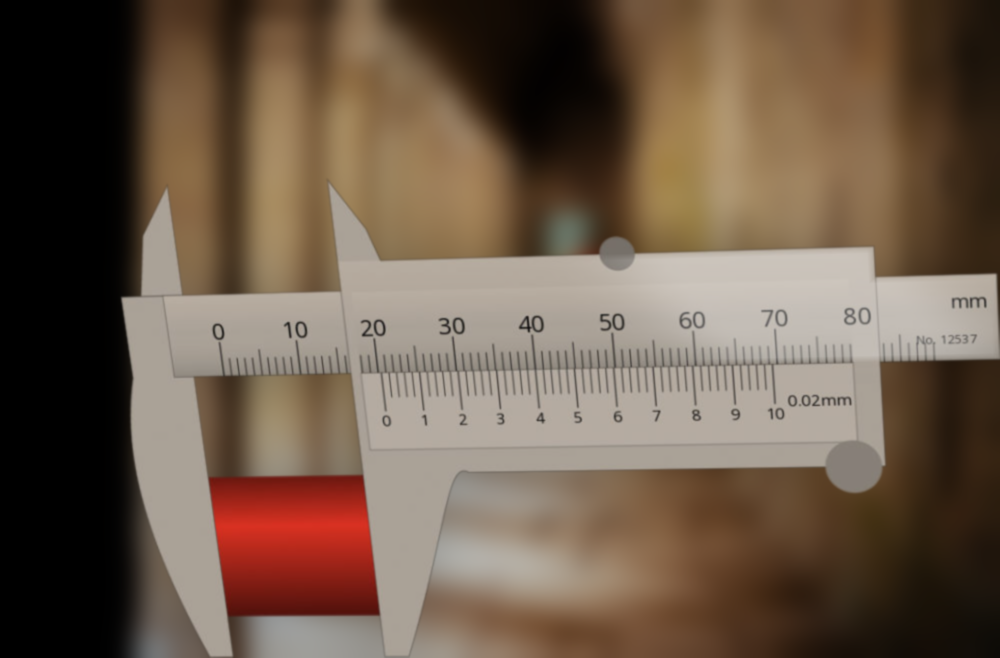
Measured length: 20.4 mm
